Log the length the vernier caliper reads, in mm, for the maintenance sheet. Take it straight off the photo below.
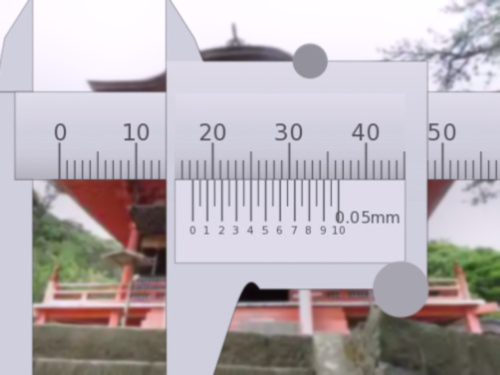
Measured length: 17.4 mm
